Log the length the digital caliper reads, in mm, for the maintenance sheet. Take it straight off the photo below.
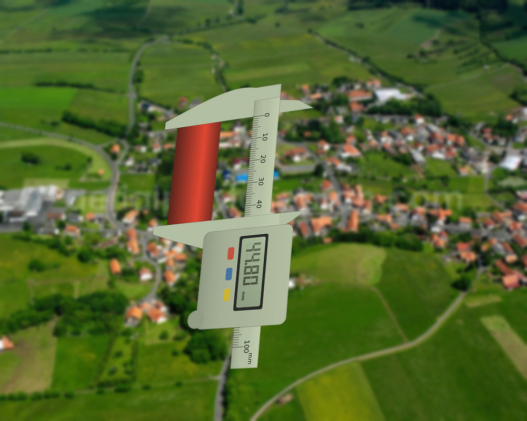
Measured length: 44.80 mm
